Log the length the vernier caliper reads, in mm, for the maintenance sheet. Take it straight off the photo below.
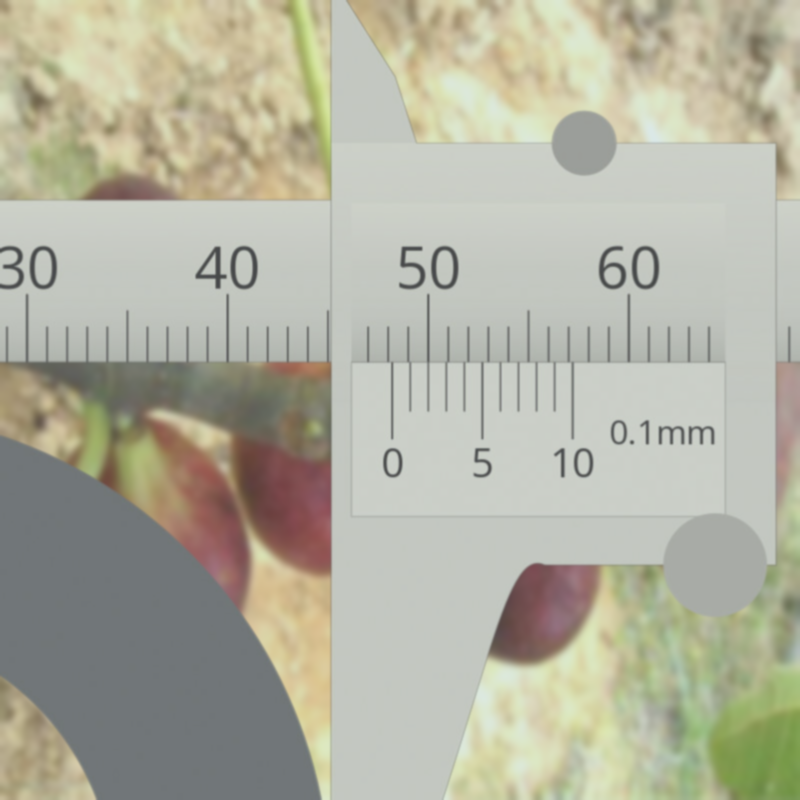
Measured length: 48.2 mm
